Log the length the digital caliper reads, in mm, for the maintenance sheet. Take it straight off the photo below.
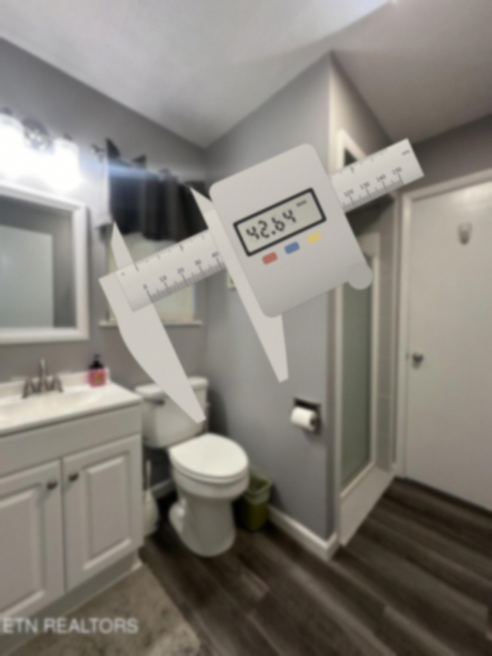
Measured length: 42.64 mm
